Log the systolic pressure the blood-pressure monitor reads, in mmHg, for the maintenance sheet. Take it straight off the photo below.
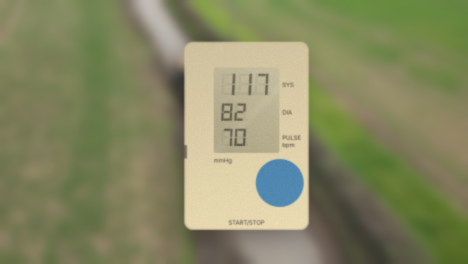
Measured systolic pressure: 117 mmHg
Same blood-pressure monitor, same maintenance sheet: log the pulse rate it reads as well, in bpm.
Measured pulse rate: 70 bpm
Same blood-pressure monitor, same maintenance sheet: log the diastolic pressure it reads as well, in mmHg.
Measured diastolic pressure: 82 mmHg
